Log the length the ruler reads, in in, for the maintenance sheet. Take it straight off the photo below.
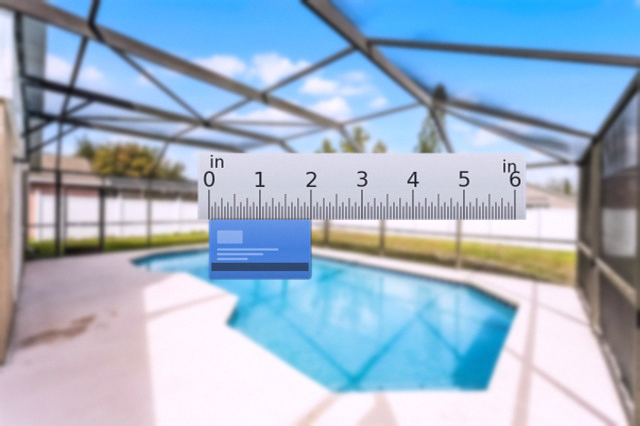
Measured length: 2 in
